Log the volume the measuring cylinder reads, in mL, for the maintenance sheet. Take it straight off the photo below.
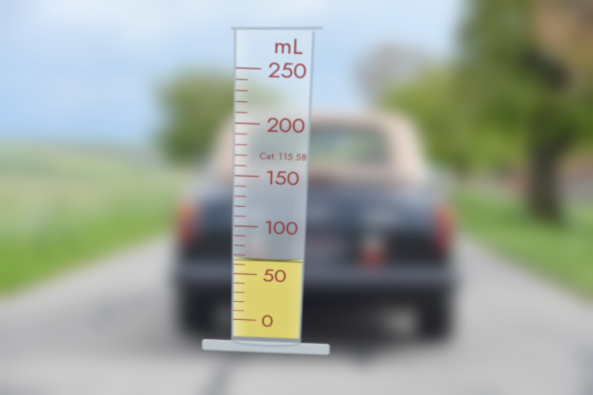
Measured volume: 65 mL
